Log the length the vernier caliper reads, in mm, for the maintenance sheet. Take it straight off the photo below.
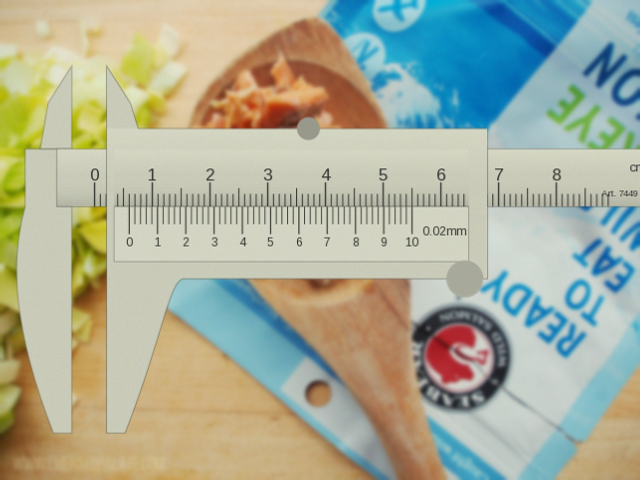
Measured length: 6.0 mm
